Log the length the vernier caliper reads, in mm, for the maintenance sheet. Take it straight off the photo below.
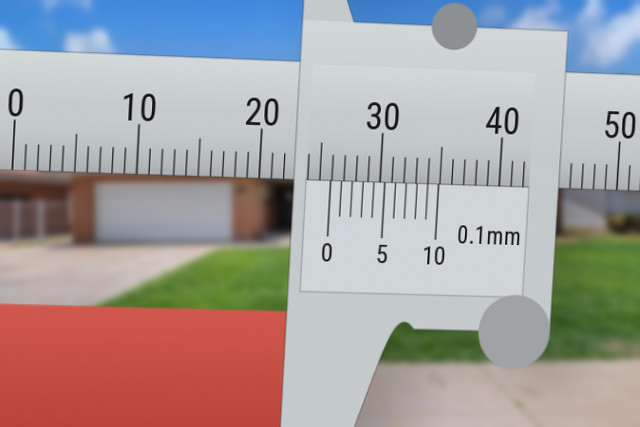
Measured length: 25.9 mm
